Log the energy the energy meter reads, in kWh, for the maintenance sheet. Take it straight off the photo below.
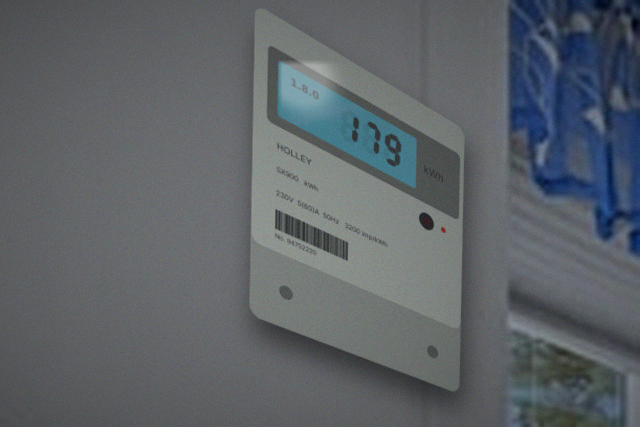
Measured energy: 179 kWh
